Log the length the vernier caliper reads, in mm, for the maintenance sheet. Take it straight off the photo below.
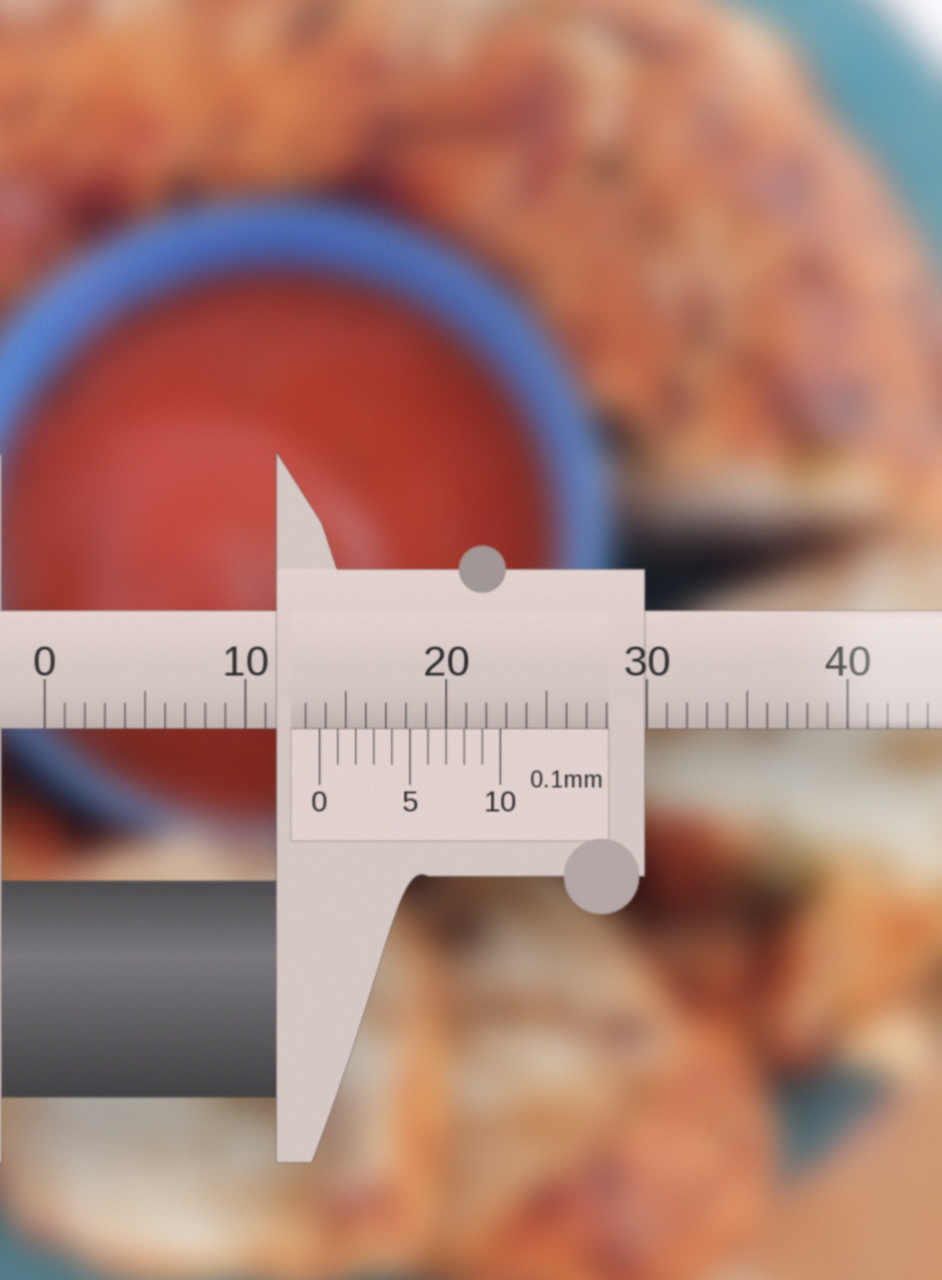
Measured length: 13.7 mm
